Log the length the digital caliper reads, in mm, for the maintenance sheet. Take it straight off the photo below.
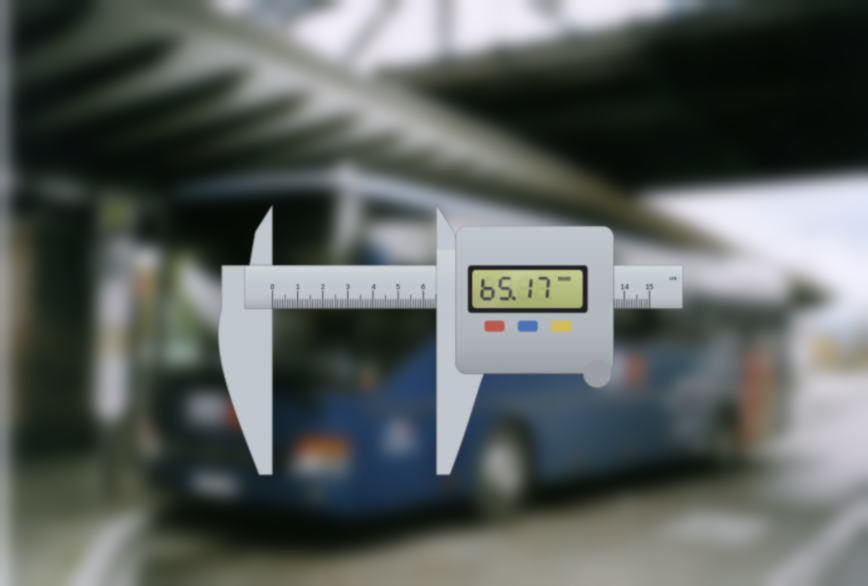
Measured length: 65.17 mm
